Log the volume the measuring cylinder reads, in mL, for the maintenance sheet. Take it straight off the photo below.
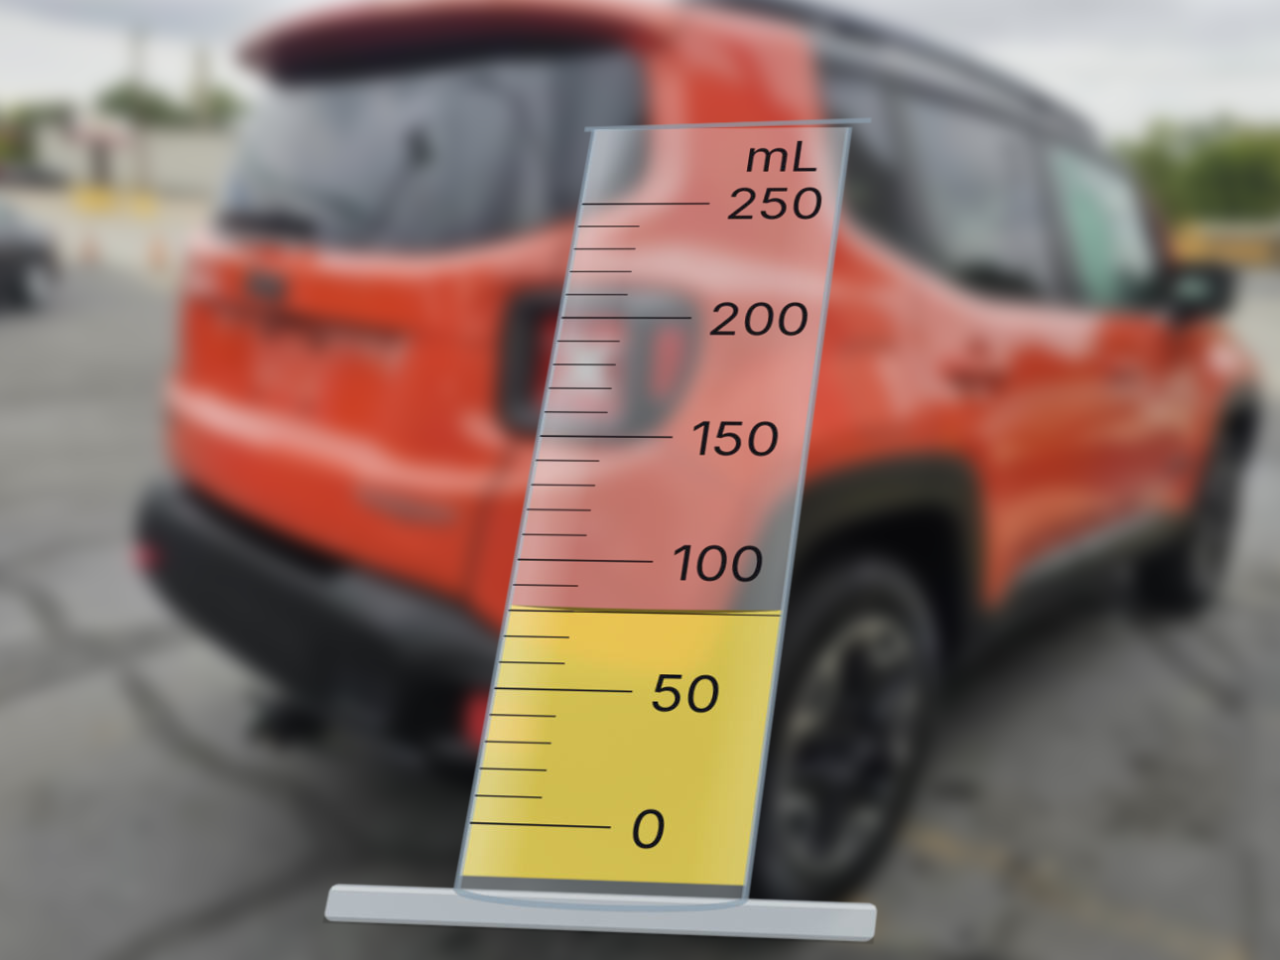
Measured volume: 80 mL
